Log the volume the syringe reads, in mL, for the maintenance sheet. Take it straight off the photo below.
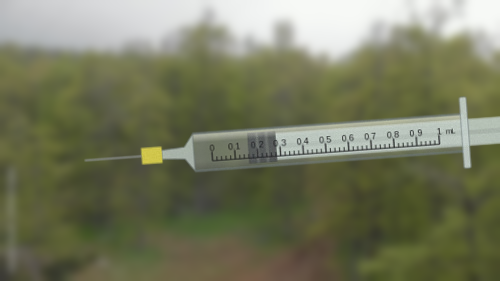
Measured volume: 0.16 mL
